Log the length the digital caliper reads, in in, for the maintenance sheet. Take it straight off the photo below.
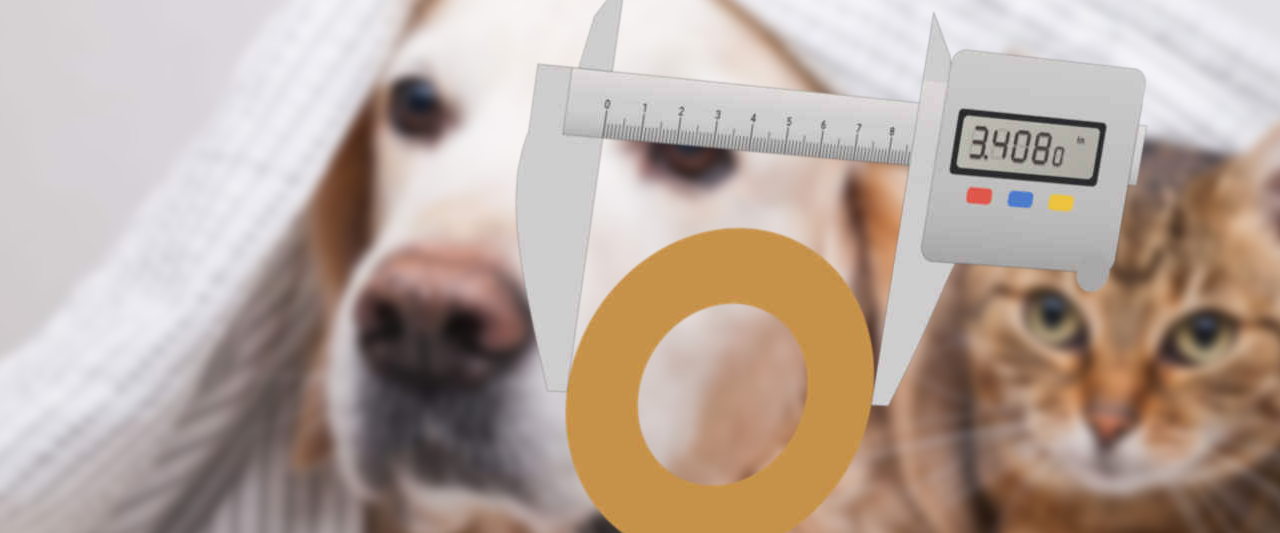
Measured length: 3.4080 in
